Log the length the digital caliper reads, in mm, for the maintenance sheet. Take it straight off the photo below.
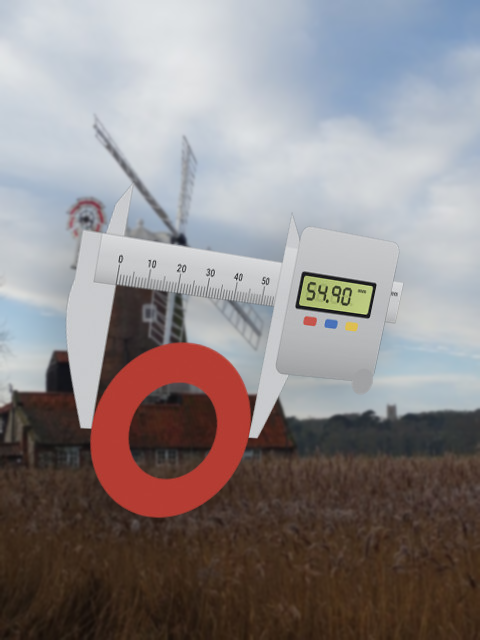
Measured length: 54.90 mm
